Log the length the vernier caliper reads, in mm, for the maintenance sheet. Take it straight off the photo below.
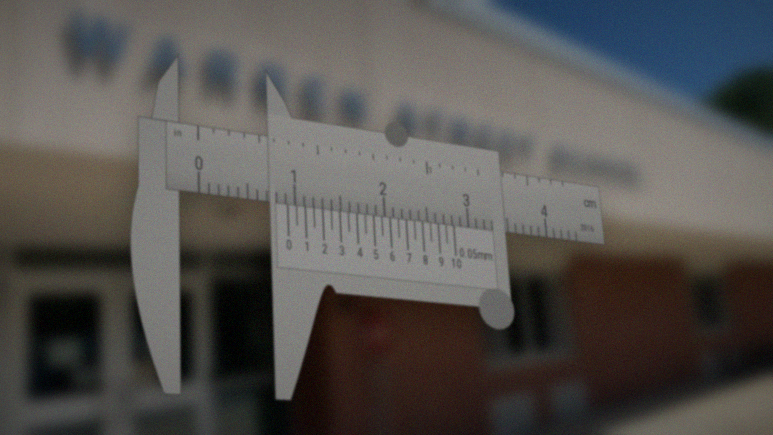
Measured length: 9.2 mm
